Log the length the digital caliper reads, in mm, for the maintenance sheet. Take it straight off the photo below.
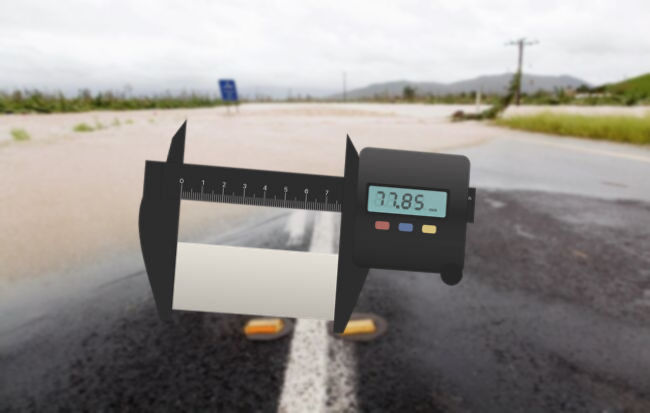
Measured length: 77.85 mm
